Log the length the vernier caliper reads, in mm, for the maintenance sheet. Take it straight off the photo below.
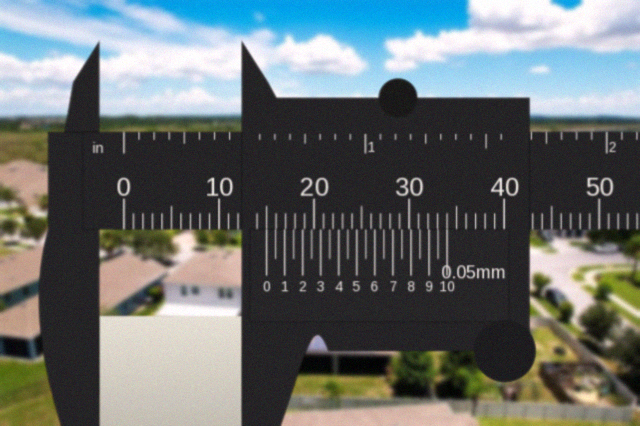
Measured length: 15.0 mm
